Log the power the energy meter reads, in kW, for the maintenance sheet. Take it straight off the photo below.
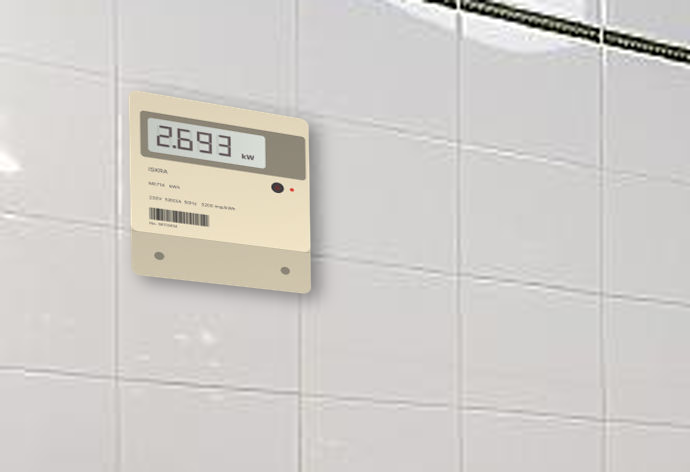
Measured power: 2.693 kW
